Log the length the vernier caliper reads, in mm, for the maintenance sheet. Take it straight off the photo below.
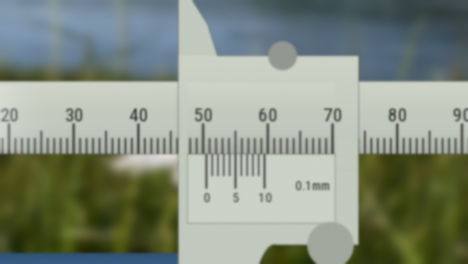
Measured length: 50.5 mm
